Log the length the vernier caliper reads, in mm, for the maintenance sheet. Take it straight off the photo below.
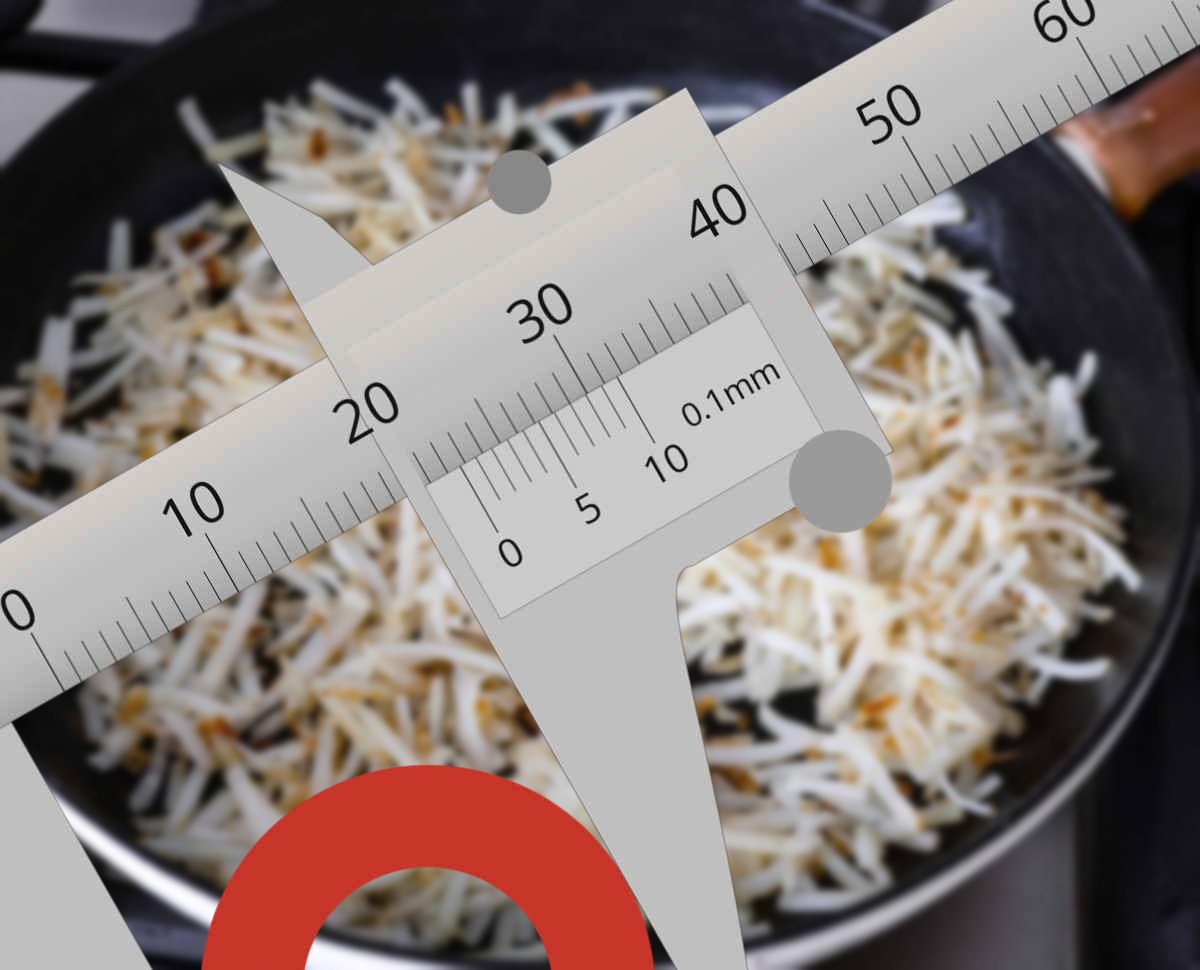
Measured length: 22.7 mm
